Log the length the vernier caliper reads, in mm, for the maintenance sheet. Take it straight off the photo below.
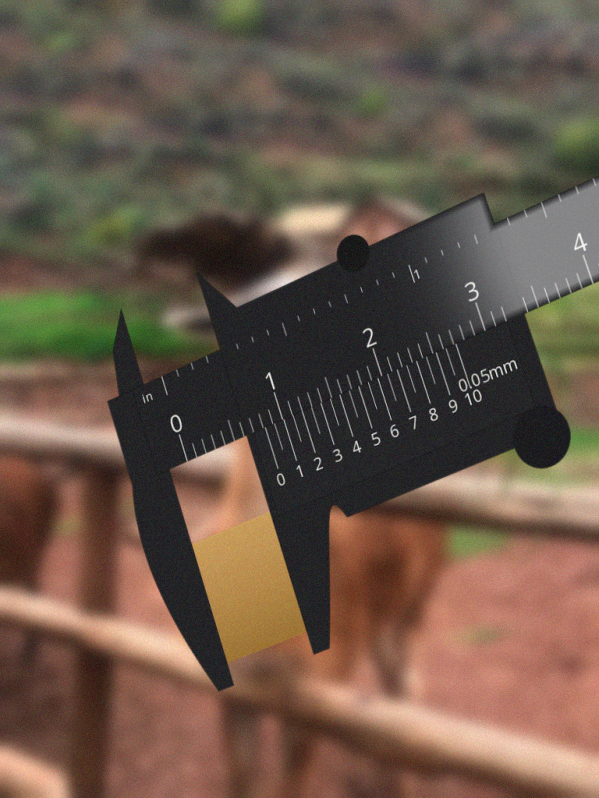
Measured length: 8.2 mm
